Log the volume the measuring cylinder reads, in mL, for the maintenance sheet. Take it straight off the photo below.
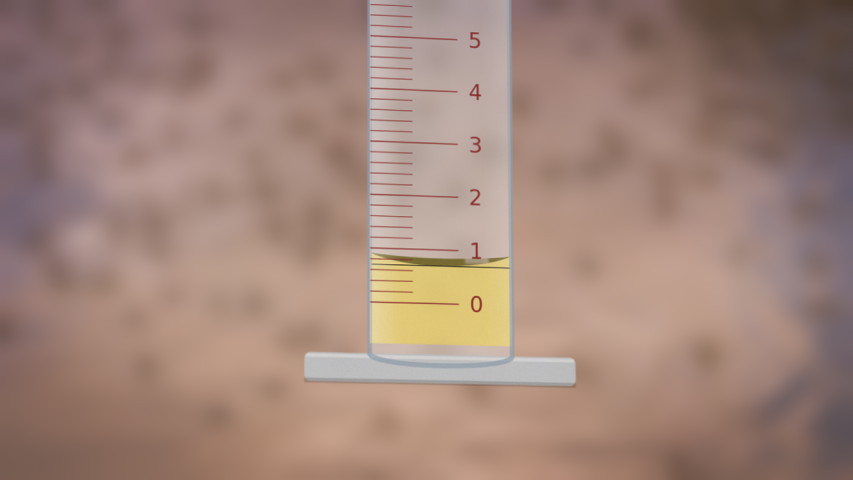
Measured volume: 0.7 mL
